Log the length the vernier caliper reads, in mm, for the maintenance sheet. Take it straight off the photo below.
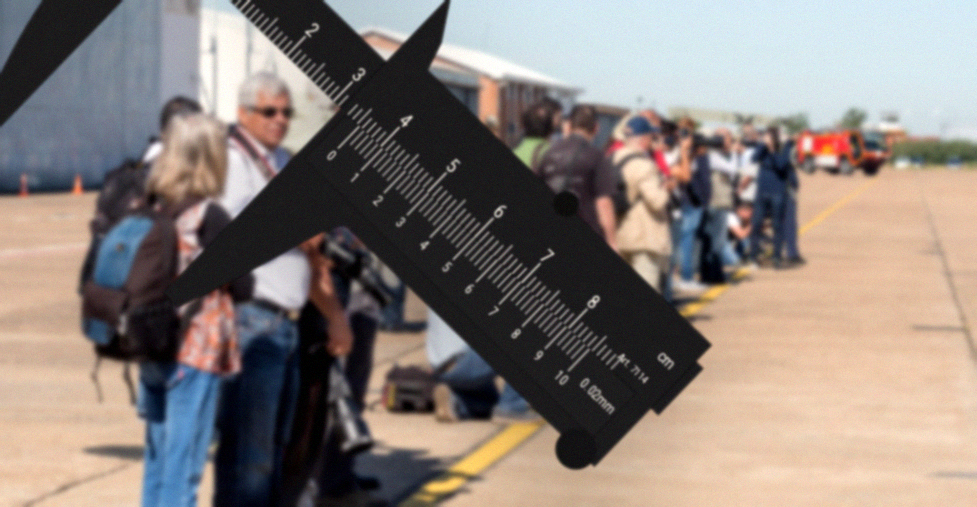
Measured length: 35.5 mm
